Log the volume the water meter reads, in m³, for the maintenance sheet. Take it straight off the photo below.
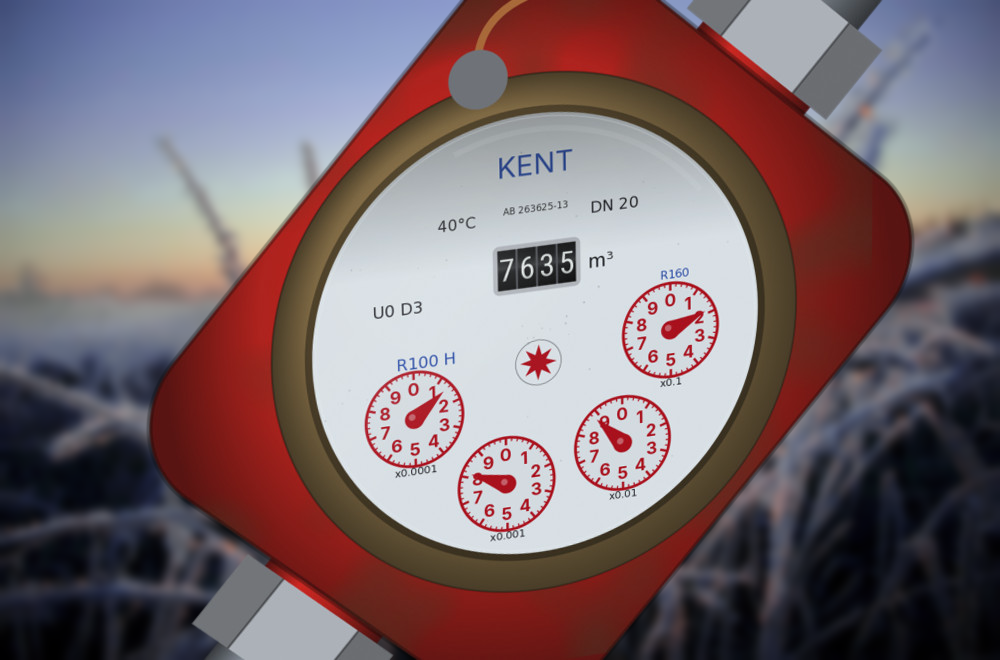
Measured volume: 7635.1881 m³
